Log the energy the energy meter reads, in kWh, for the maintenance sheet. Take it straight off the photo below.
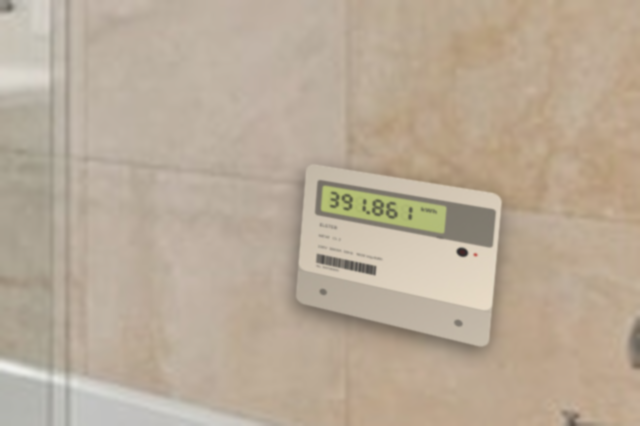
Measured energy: 391.861 kWh
